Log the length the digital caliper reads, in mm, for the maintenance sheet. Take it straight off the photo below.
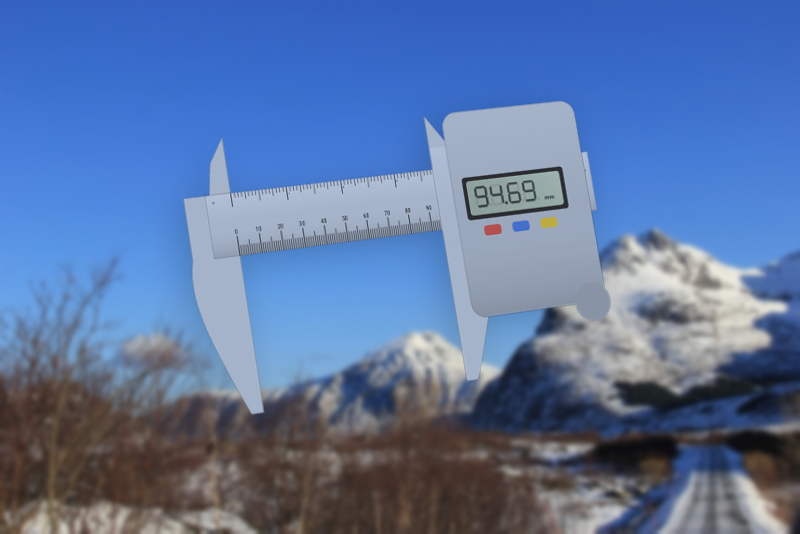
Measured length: 94.69 mm
